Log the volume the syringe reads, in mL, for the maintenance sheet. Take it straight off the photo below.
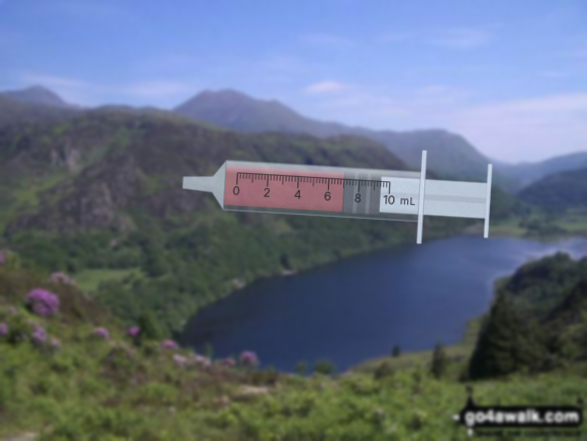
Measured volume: 7 mL
